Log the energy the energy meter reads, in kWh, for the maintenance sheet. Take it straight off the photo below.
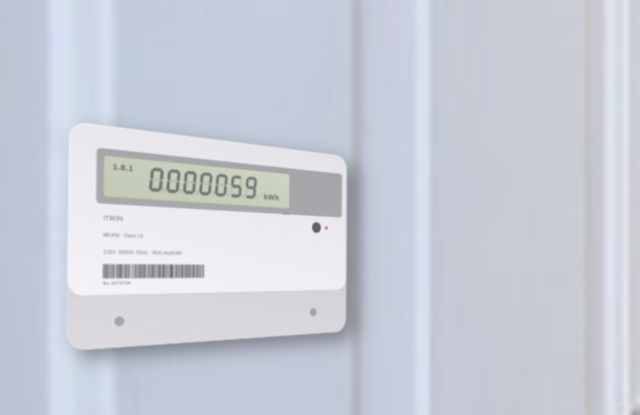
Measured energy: 59 kWh
